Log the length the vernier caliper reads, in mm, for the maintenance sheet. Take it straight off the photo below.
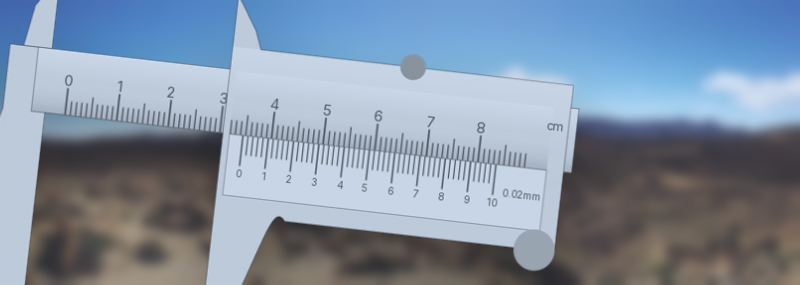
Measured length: 34.5 mm
